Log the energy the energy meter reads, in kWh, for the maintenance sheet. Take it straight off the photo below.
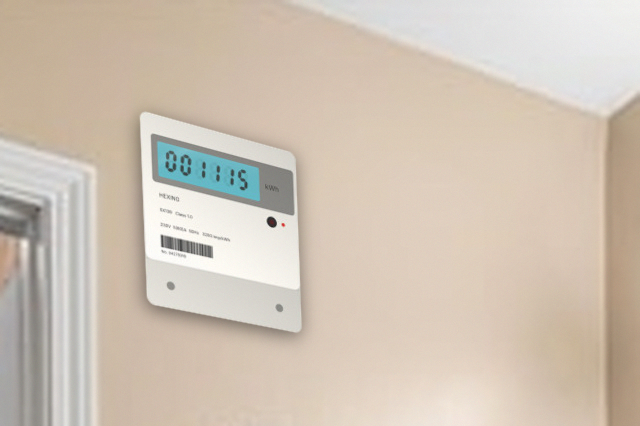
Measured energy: 1115 kWh
